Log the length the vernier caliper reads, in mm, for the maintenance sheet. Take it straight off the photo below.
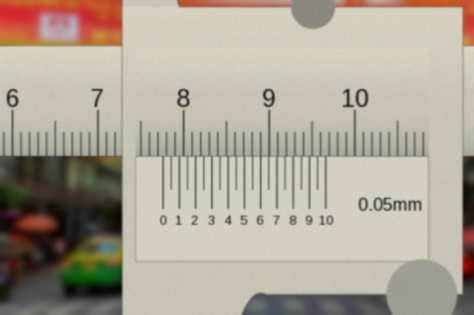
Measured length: 77.6 mm
